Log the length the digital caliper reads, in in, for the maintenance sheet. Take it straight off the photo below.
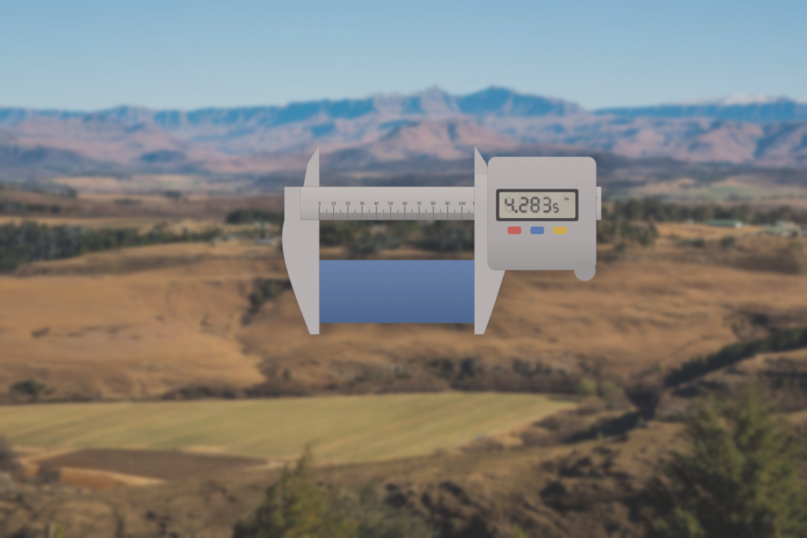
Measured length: 4.2835 in
